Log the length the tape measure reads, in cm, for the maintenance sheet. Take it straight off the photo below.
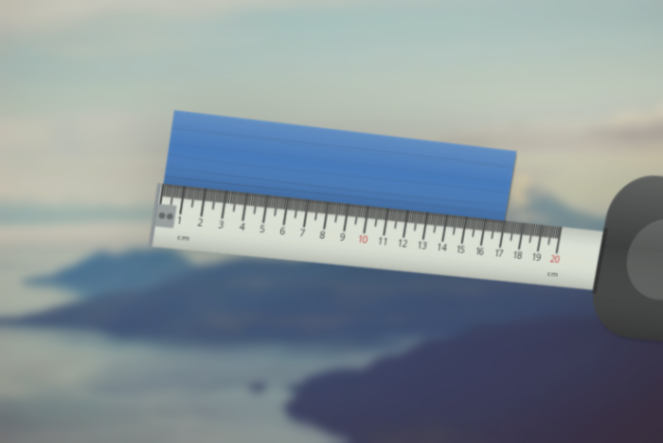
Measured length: 17 cm
